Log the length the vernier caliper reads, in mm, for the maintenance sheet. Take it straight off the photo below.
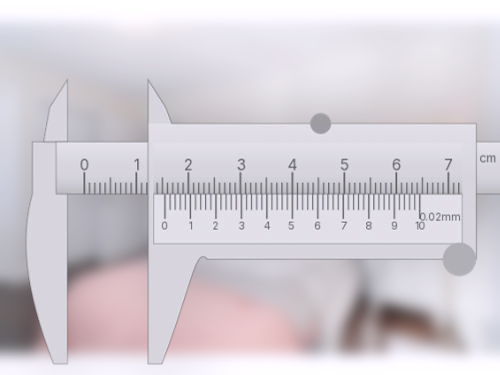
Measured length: 15.5 mm
